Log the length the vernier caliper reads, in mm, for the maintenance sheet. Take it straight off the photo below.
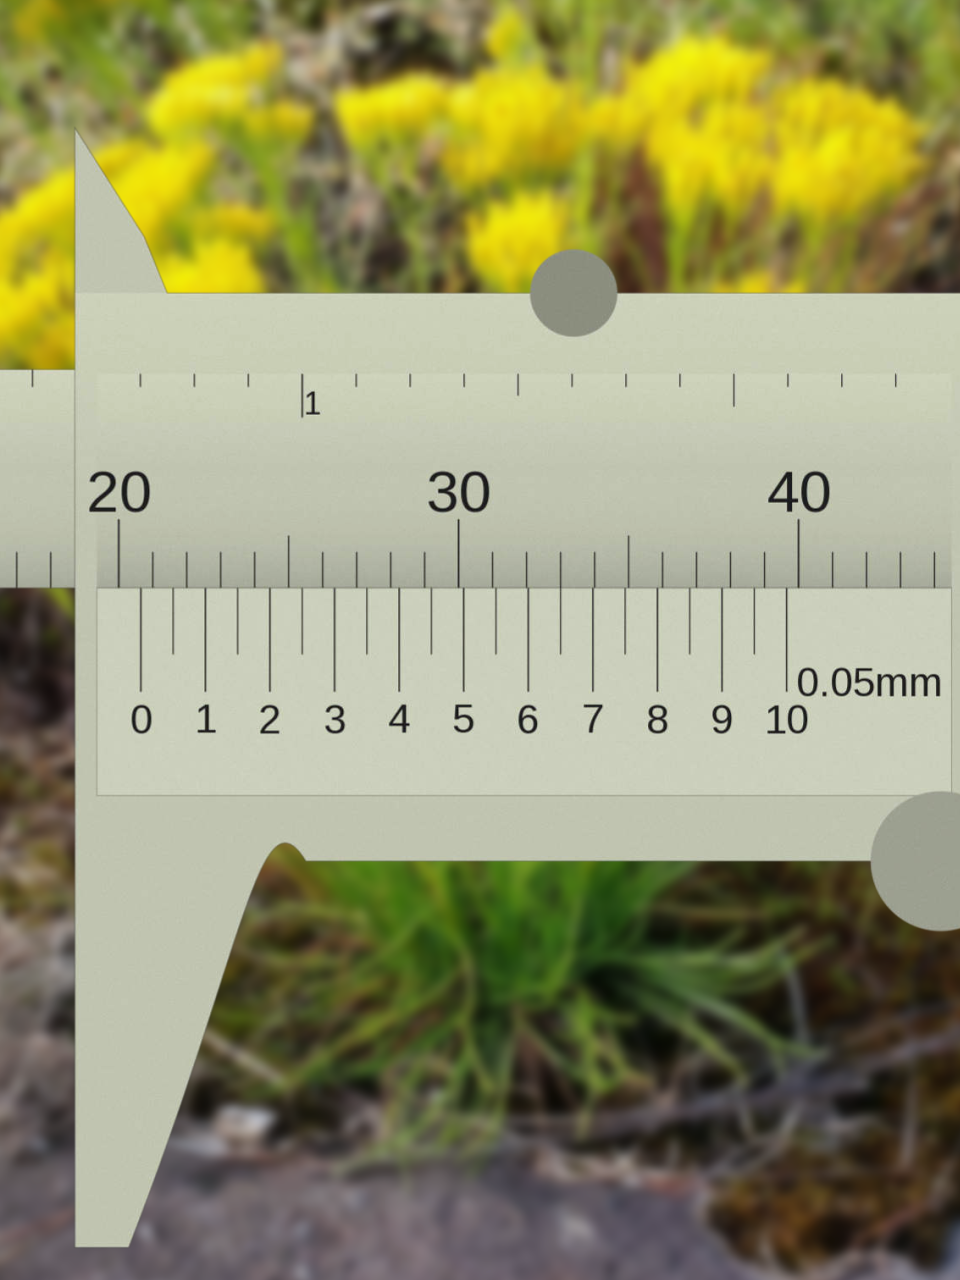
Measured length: 20.65 mm
